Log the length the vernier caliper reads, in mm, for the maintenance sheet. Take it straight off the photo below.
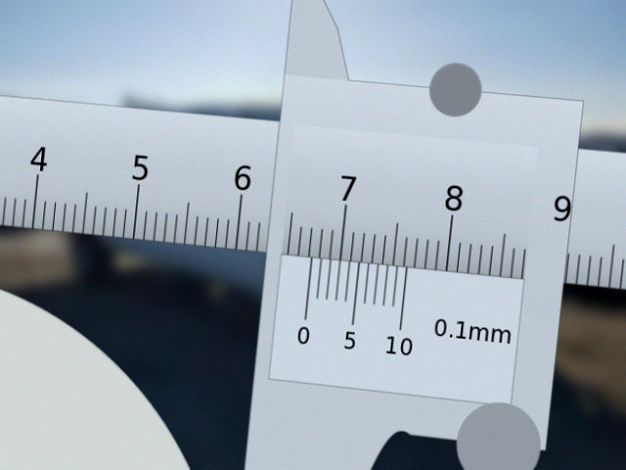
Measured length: 67.3 mm
